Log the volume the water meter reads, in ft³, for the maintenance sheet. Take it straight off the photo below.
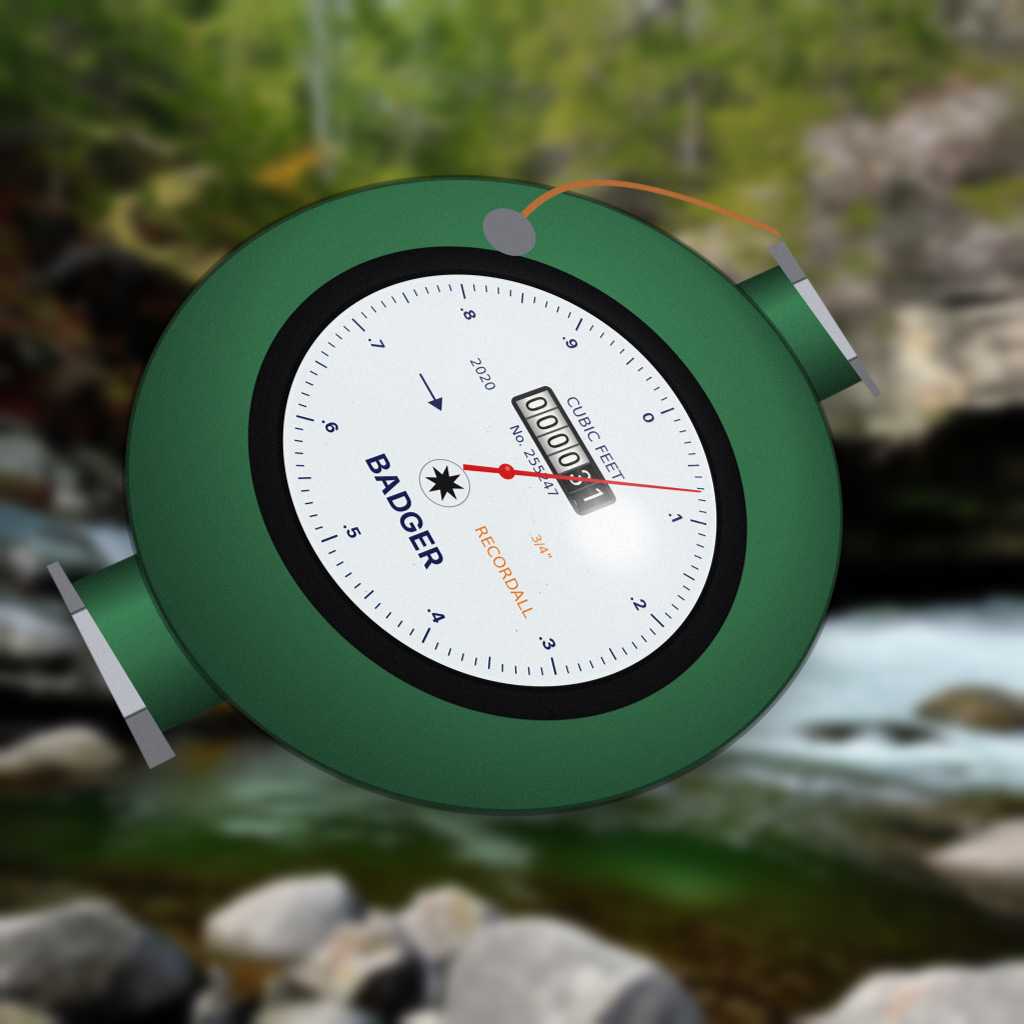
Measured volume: 31.07 ft³
